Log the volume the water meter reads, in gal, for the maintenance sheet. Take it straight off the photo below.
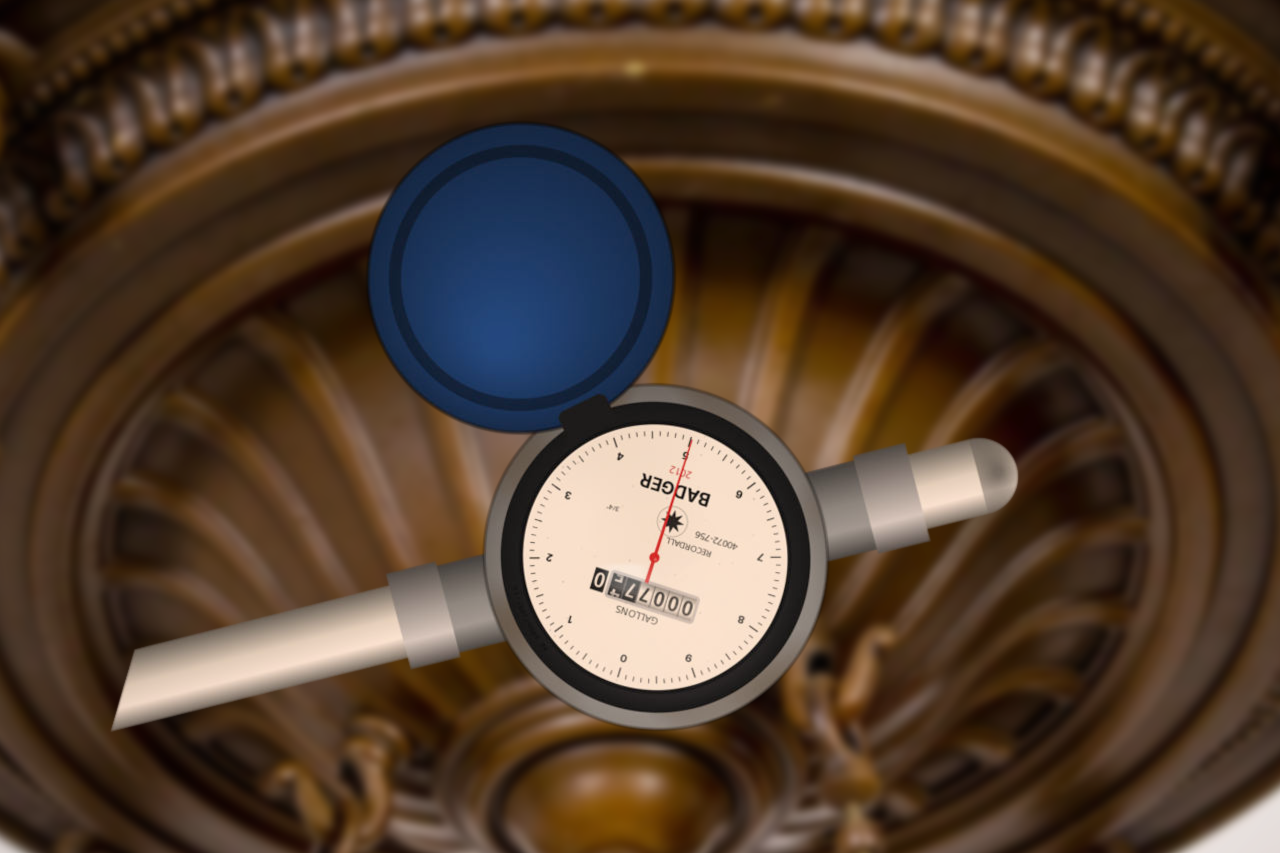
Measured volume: 7745.0 gal
